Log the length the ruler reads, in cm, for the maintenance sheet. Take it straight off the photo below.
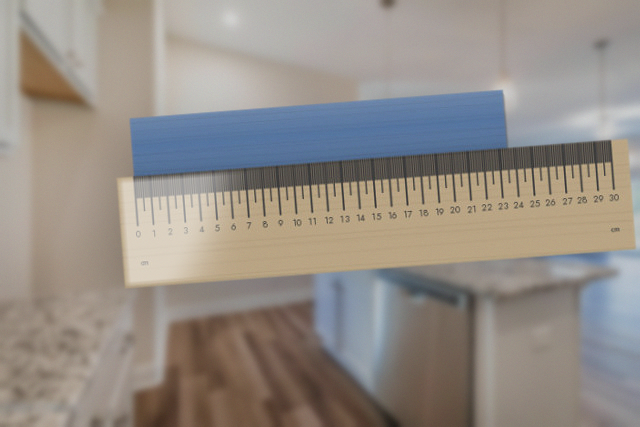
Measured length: 23.5 cm
